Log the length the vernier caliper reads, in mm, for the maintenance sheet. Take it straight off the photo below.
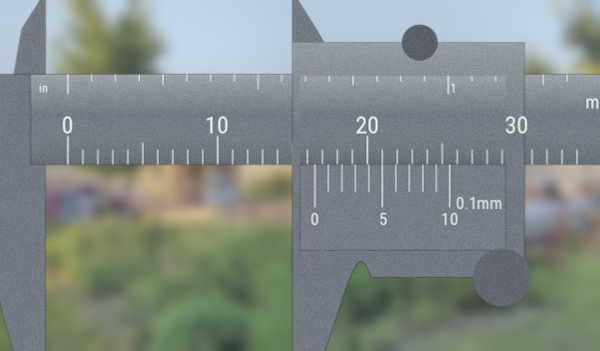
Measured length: 16.5 mm
